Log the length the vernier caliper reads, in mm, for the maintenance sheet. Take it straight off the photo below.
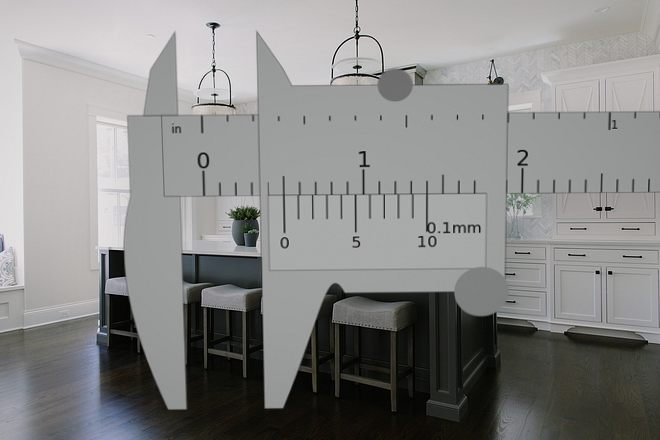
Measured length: 5.0 mm
